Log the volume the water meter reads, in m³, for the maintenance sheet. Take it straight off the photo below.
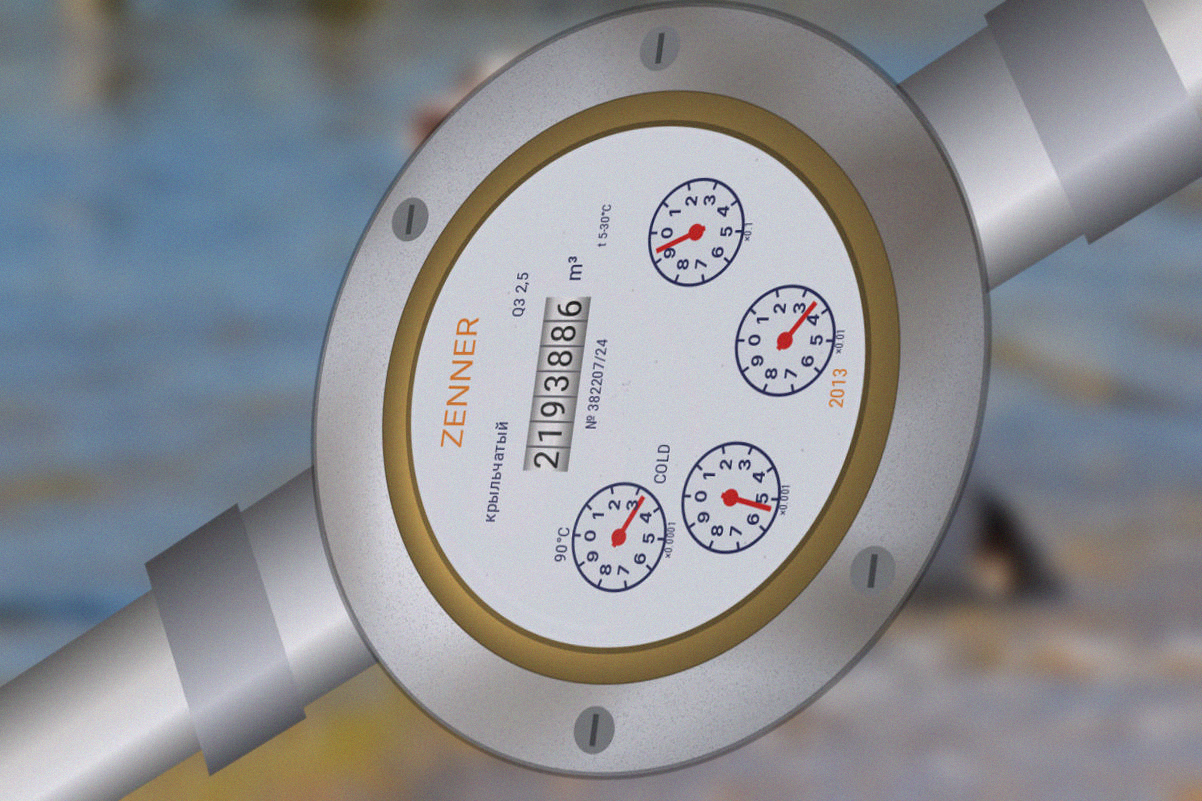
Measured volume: 2193885.9353 m³
